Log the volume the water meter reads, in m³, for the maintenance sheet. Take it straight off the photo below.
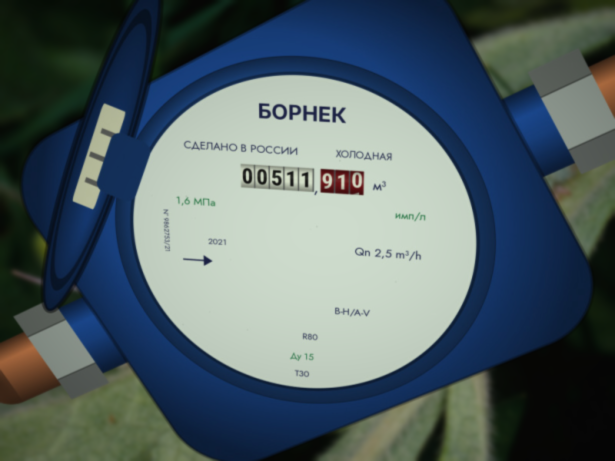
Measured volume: 511.910 m³
